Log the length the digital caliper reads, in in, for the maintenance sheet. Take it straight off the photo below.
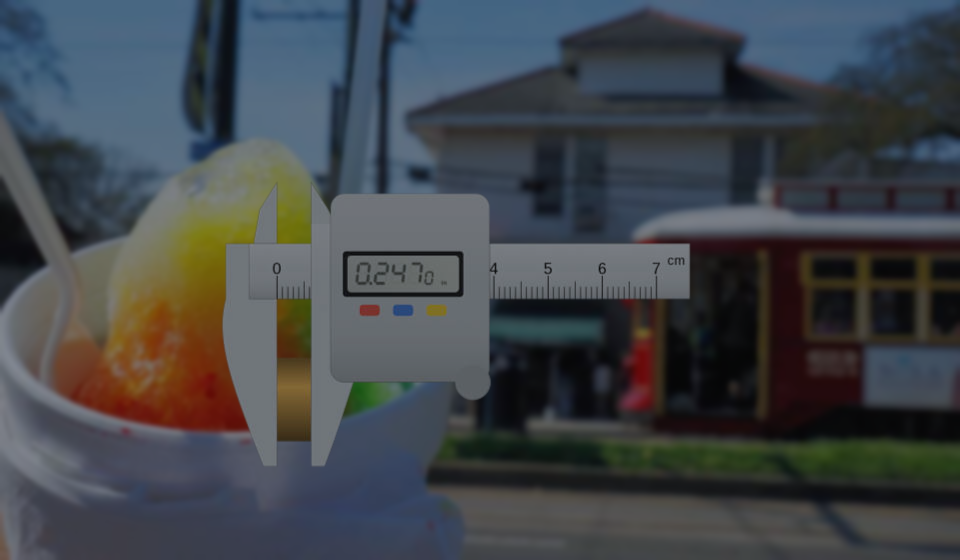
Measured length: 0.2470 in
